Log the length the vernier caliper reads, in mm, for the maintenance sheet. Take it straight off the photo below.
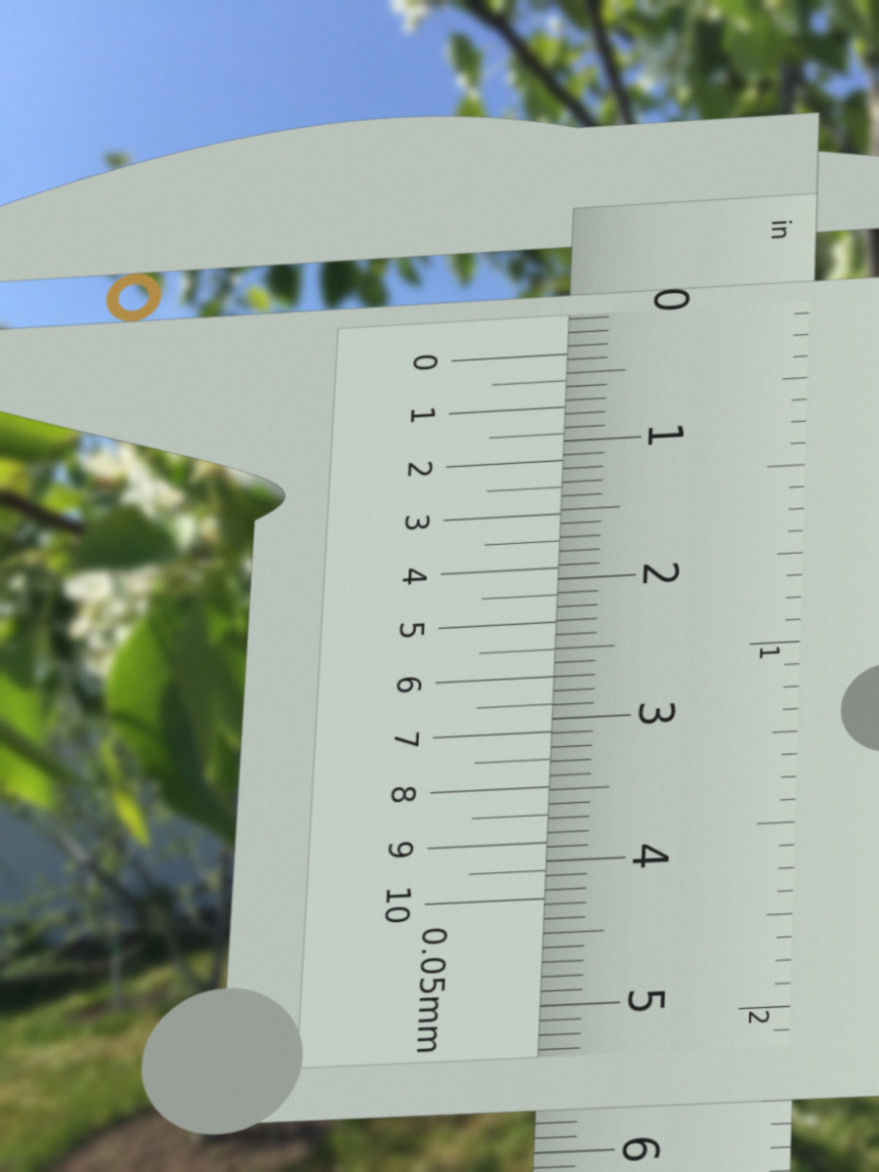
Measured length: 3.6 mm
